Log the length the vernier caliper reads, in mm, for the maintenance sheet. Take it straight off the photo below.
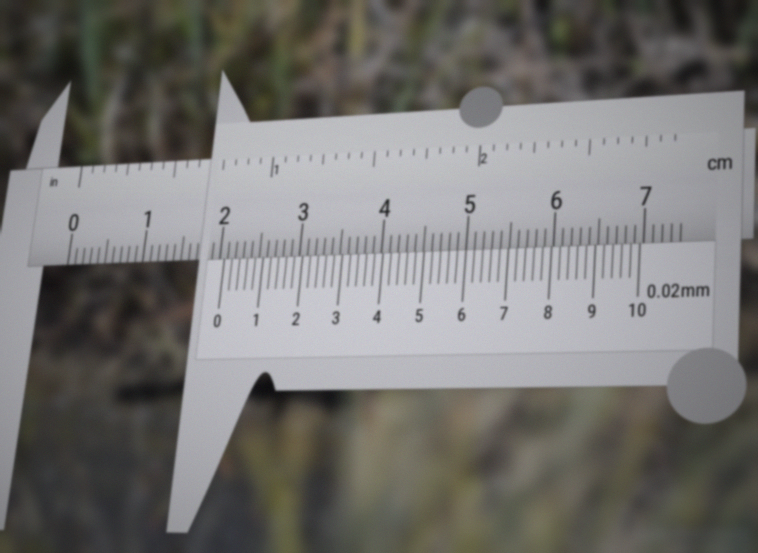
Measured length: 20.6 mm
